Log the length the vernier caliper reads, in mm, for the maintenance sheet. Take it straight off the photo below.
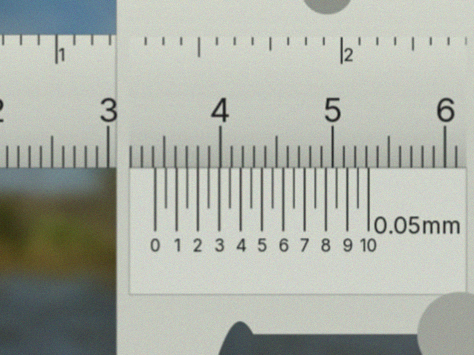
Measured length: 34.2 mm
